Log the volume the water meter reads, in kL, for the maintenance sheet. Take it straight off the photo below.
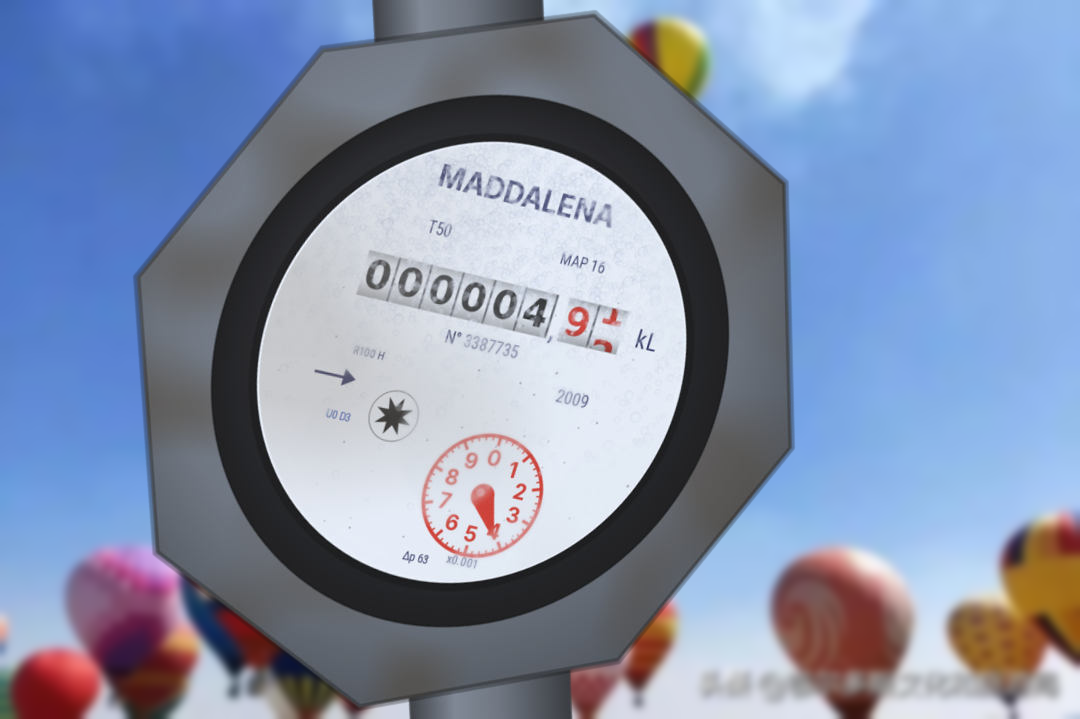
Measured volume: 4.914 kL
